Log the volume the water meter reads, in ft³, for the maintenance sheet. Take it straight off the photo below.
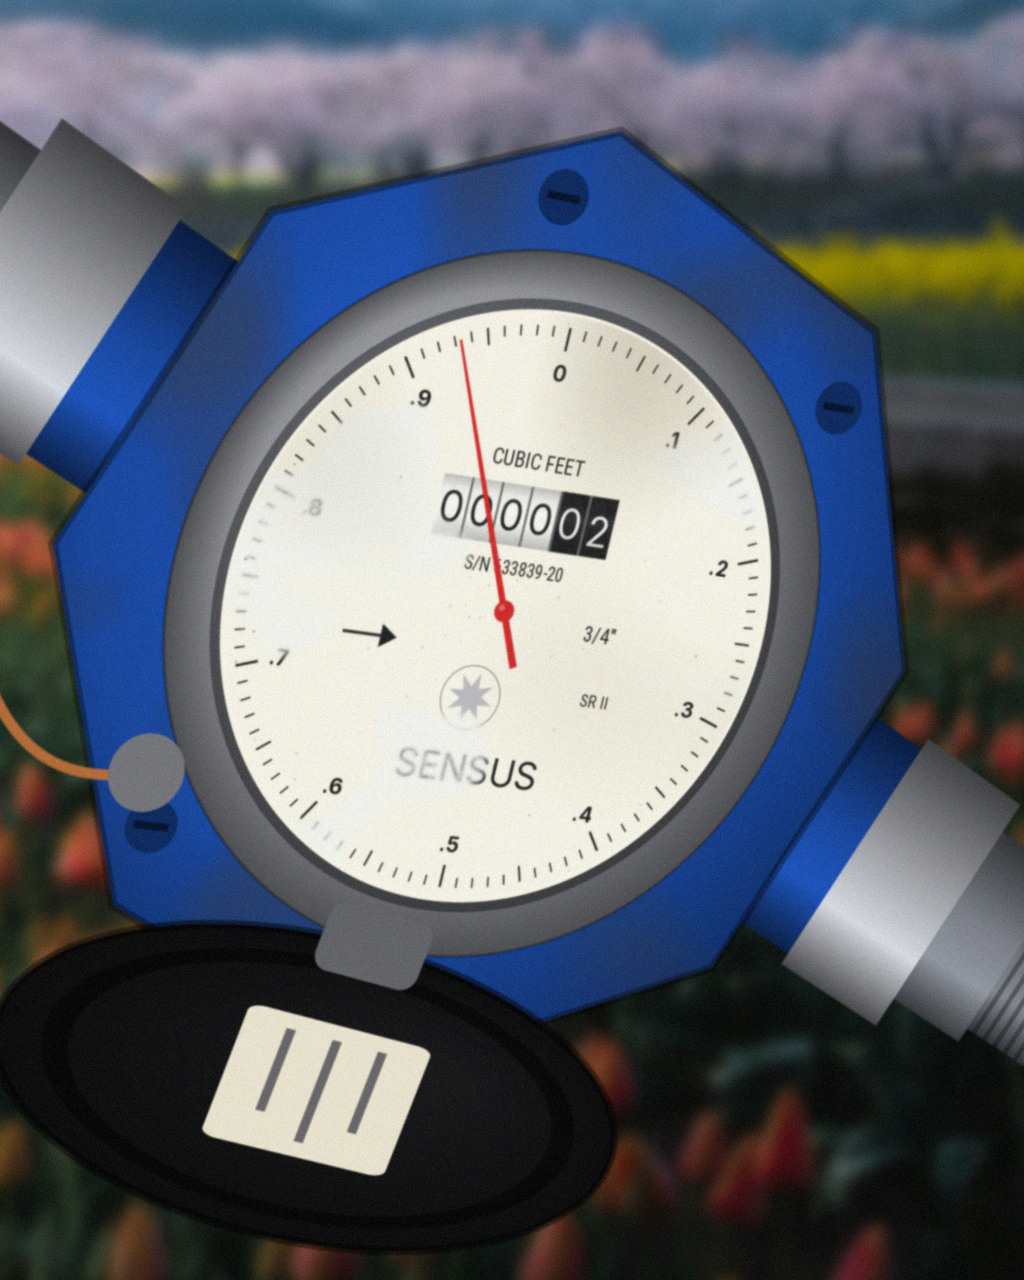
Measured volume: 1.93 ft³
